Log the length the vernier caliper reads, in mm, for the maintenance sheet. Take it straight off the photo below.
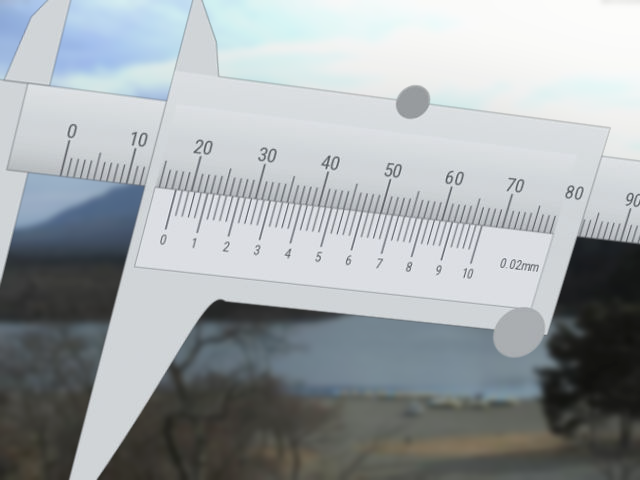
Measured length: 17.6 mm
